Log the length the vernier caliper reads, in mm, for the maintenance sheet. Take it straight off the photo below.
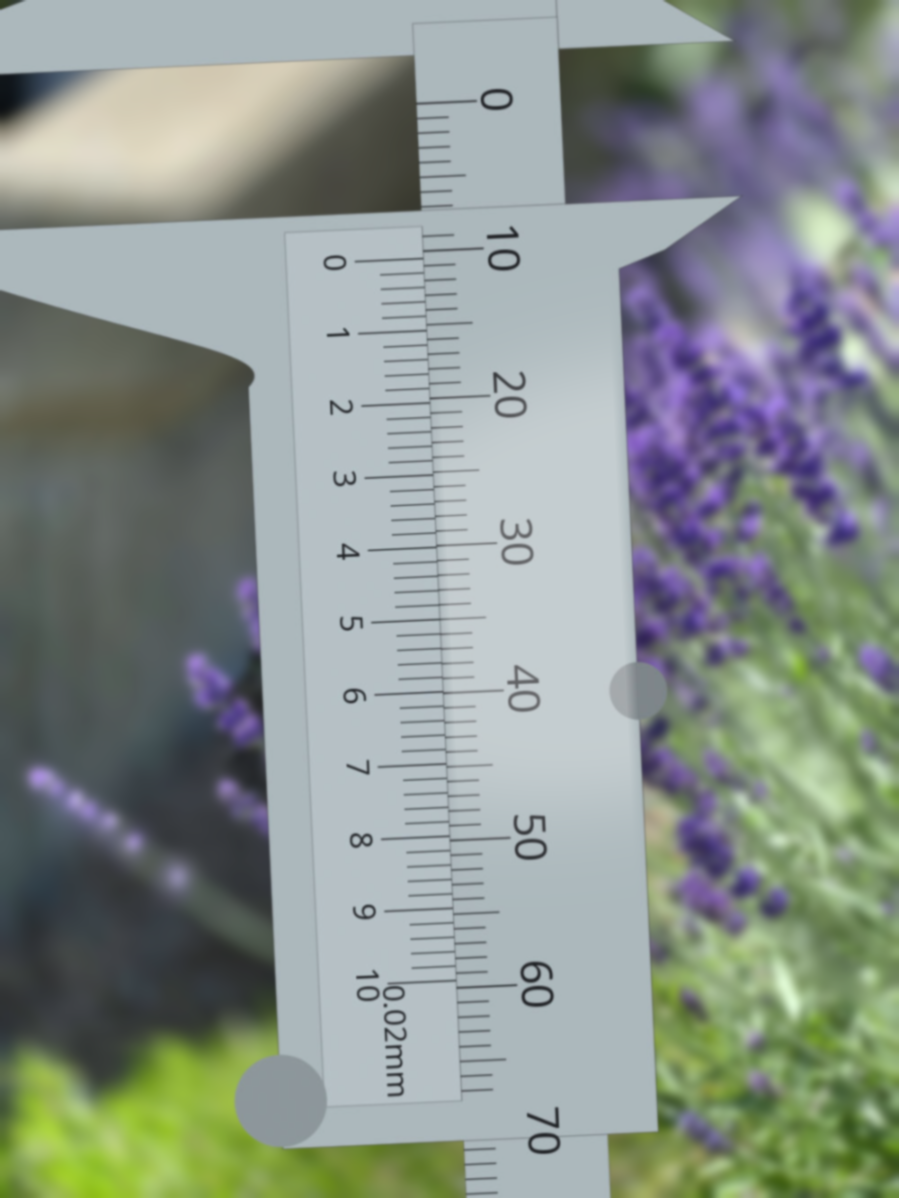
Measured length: 10.5 mm
